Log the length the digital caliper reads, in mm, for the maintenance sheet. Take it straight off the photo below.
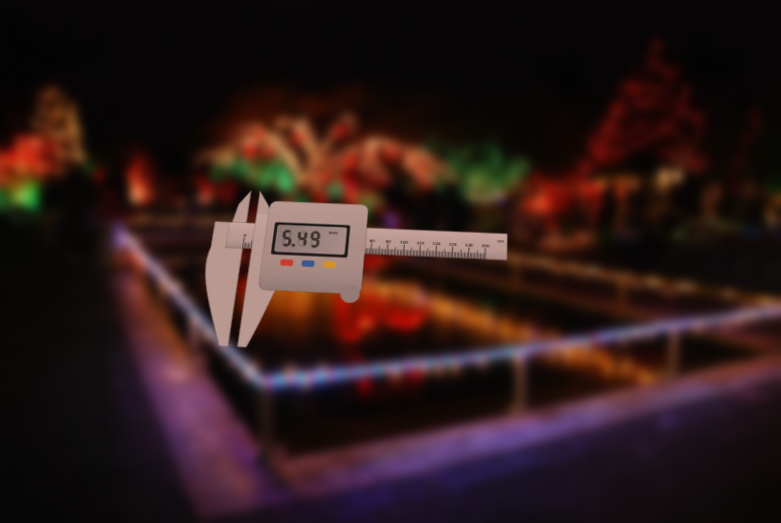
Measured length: 5.49 mm
